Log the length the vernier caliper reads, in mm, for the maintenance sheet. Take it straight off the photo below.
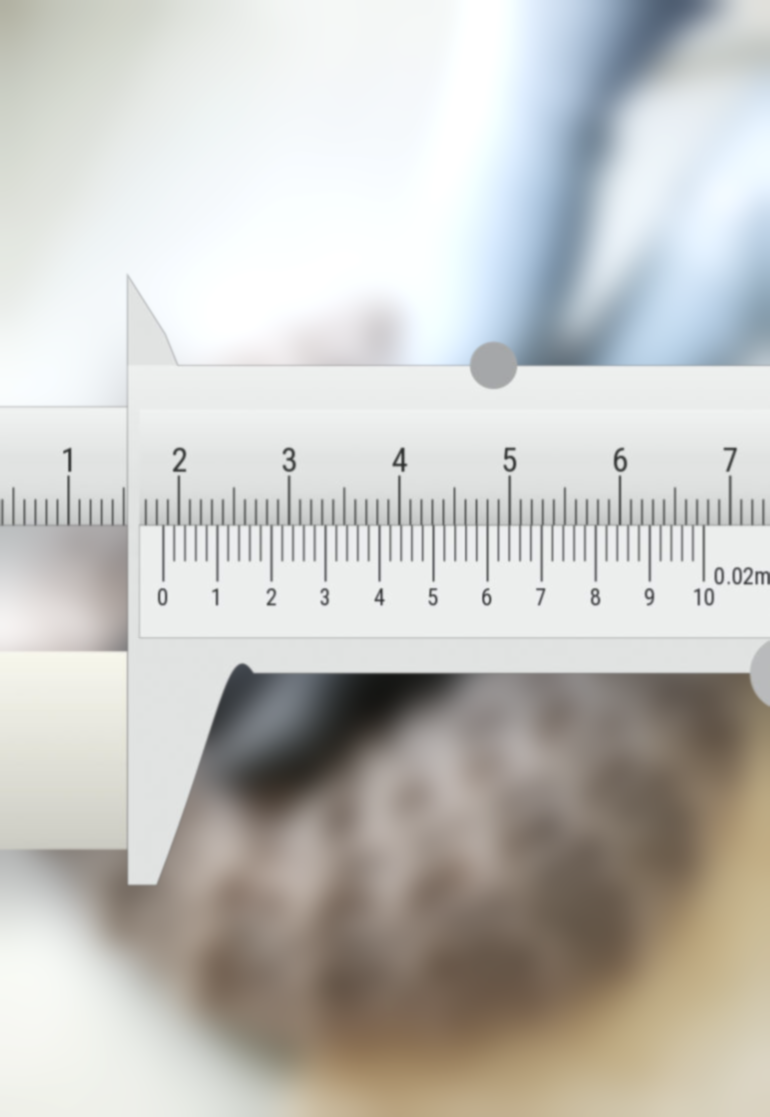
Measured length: 18.6 mm
